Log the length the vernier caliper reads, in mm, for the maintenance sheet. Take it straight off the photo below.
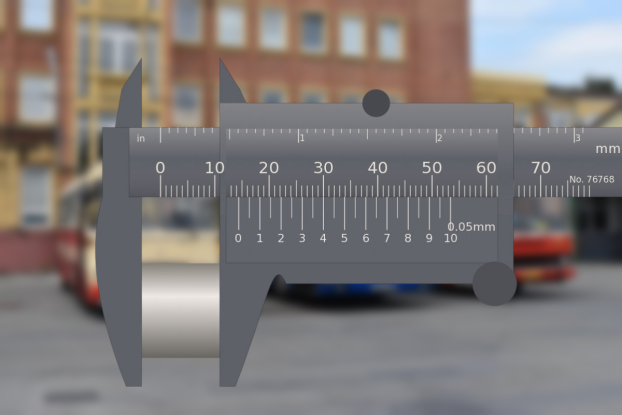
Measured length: 14.4 mm
